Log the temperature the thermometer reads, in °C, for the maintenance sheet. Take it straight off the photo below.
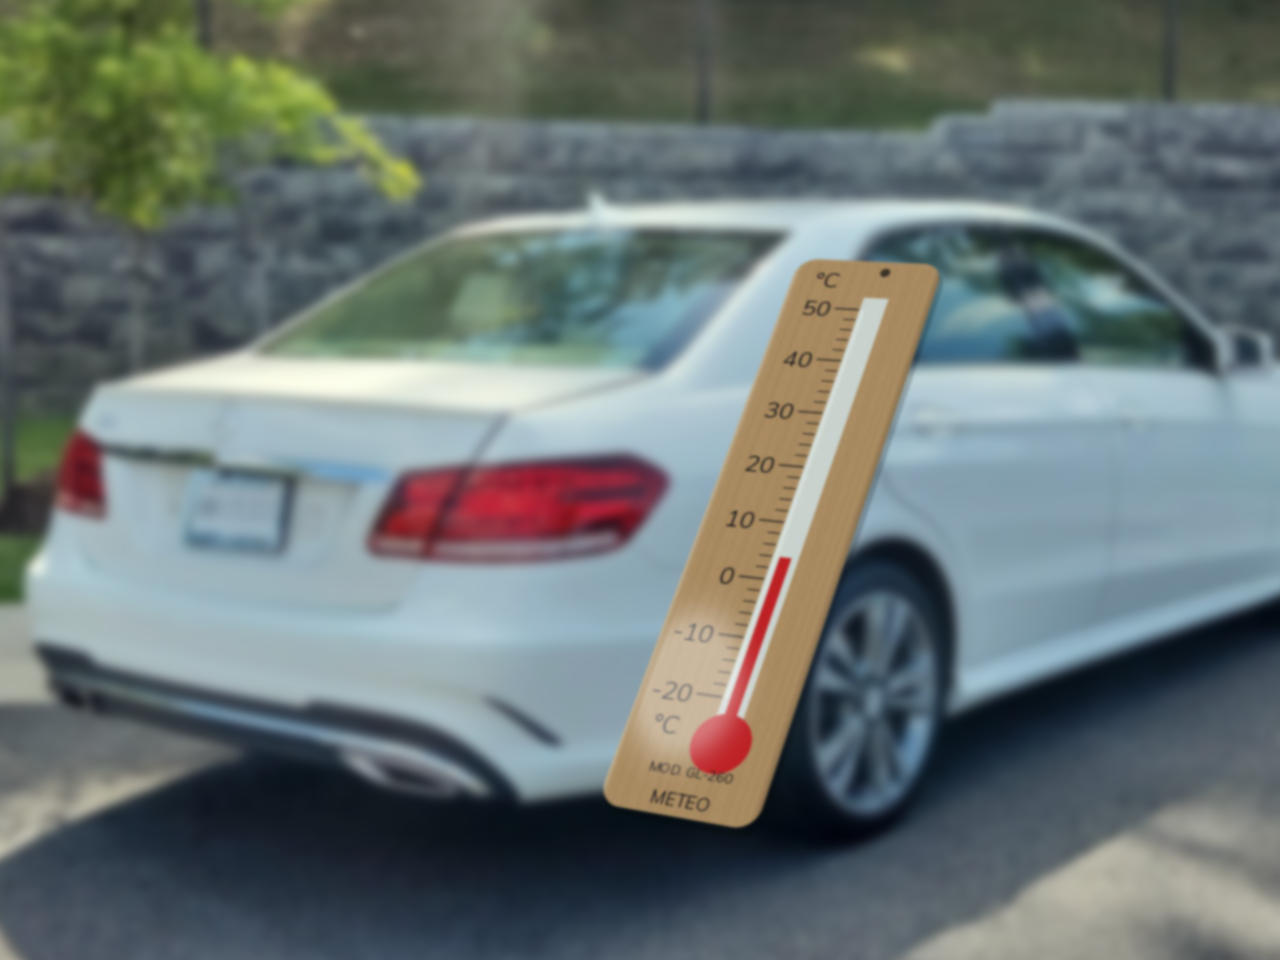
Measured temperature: 4 °C
